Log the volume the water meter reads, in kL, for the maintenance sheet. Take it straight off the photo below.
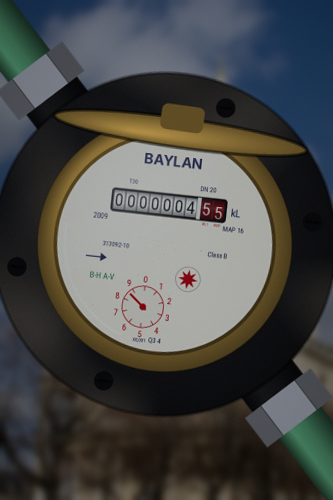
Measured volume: 4.548 kL
